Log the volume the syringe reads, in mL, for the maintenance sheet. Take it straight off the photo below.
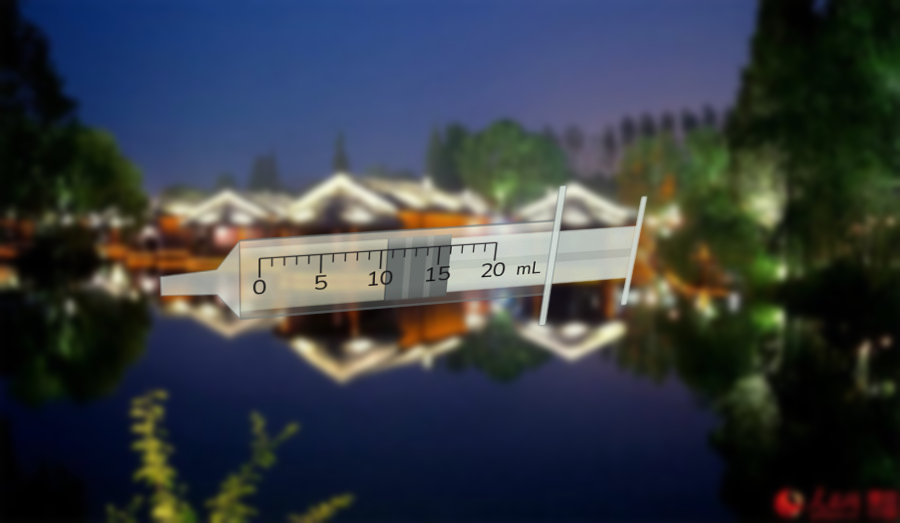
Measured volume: 10.5 mL
